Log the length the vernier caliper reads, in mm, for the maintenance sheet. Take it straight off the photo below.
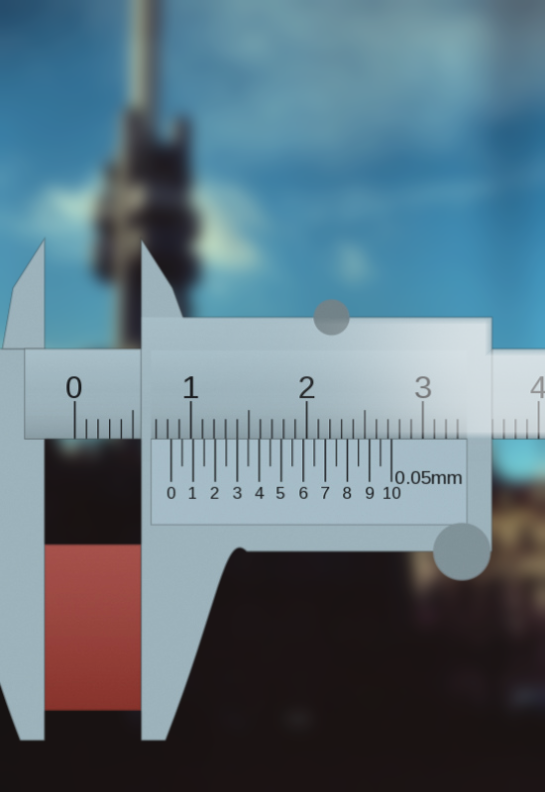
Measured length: 8.3 mm
